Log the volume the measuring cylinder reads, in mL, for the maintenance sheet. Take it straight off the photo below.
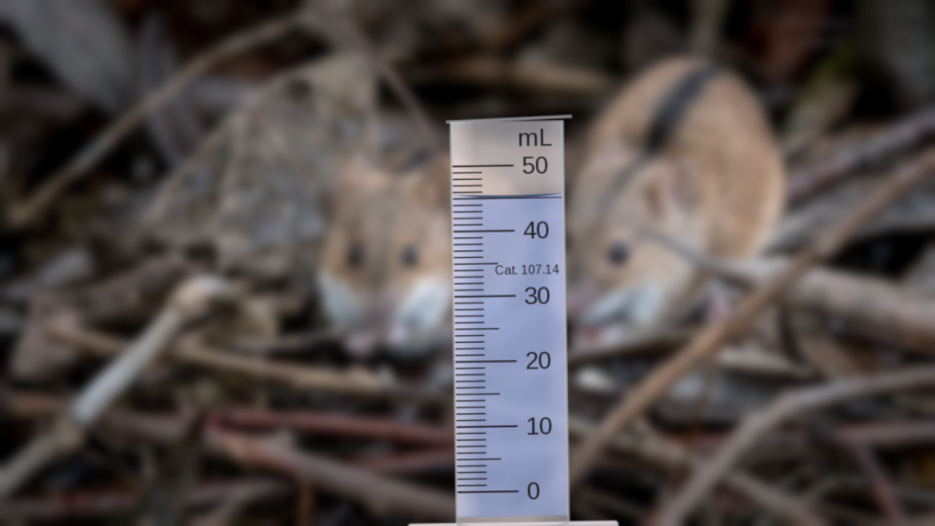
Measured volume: 45 mL
